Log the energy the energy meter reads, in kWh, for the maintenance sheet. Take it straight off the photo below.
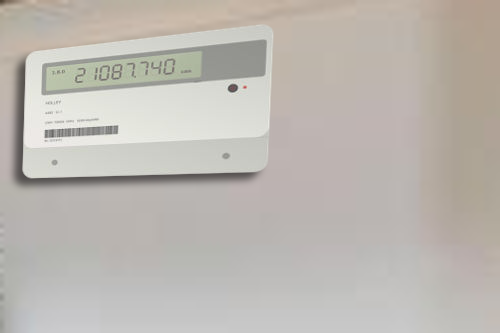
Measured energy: 21087.740 kWh
